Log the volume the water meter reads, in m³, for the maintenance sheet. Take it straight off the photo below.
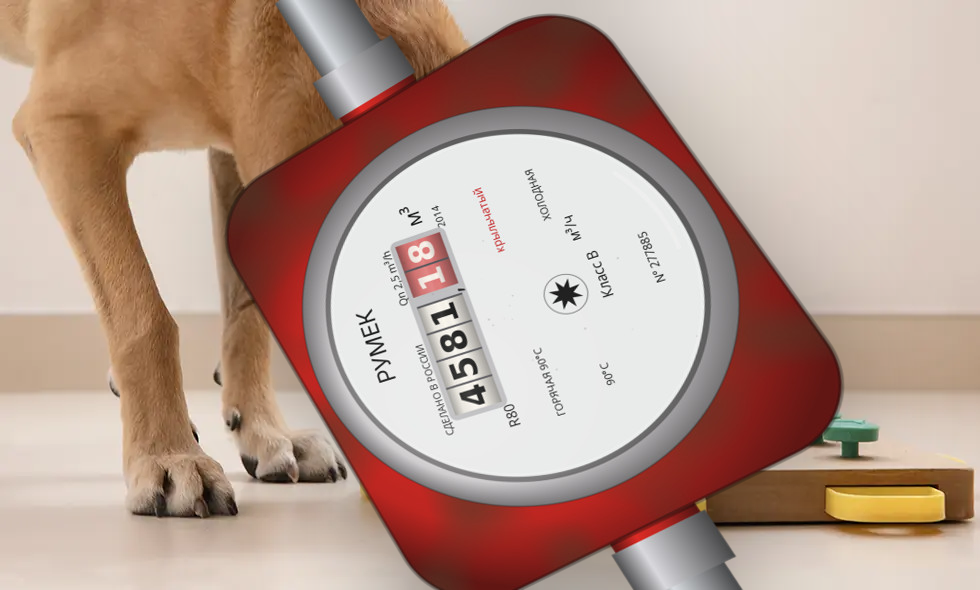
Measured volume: 4581.18 m³
